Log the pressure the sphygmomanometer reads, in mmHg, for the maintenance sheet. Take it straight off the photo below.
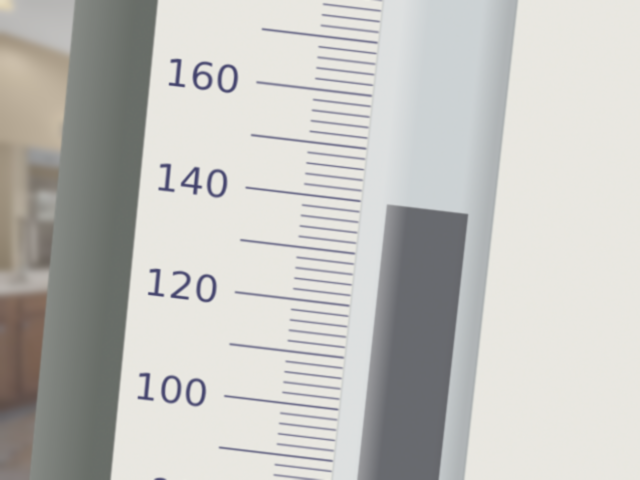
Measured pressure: 140 mmHg
